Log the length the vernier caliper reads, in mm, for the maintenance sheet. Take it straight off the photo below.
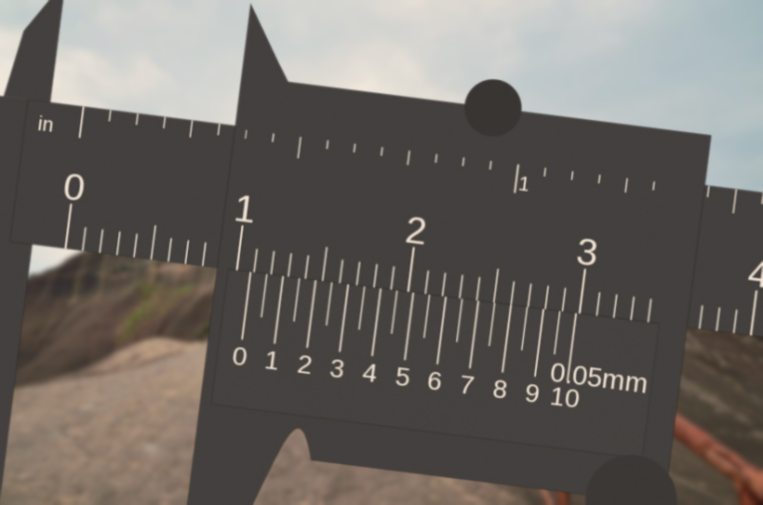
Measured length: 10.8 mm
